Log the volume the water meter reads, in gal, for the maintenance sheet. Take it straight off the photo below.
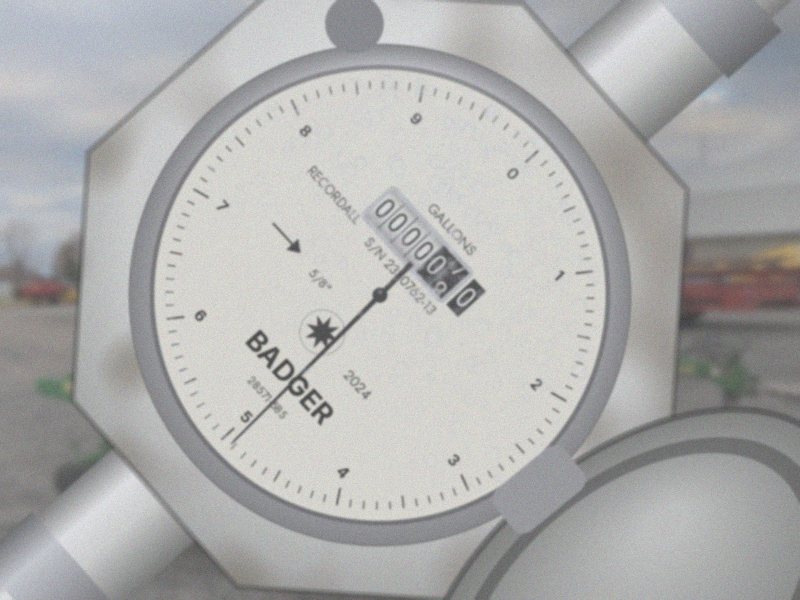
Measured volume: 74.9 gal
